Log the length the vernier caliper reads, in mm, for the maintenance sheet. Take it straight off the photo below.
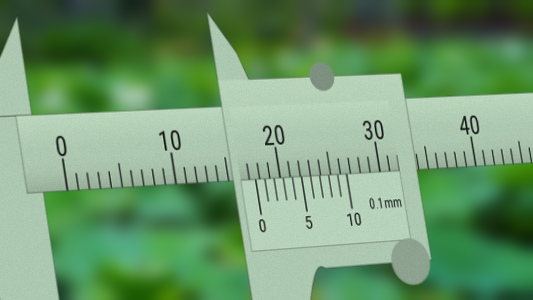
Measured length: 17.6 mm
